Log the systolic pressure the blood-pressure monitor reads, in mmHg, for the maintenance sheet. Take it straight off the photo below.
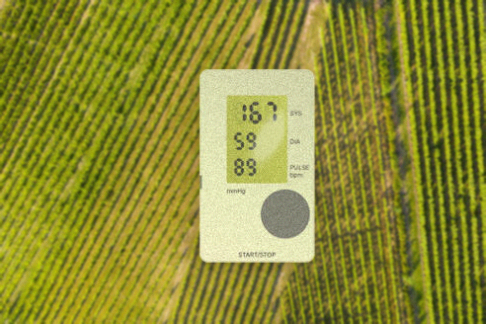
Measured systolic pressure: 167 mmHg
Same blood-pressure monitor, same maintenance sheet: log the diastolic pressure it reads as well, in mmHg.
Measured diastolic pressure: 59 mmHg
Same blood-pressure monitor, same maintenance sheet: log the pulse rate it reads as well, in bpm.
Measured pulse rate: 89 bpm
